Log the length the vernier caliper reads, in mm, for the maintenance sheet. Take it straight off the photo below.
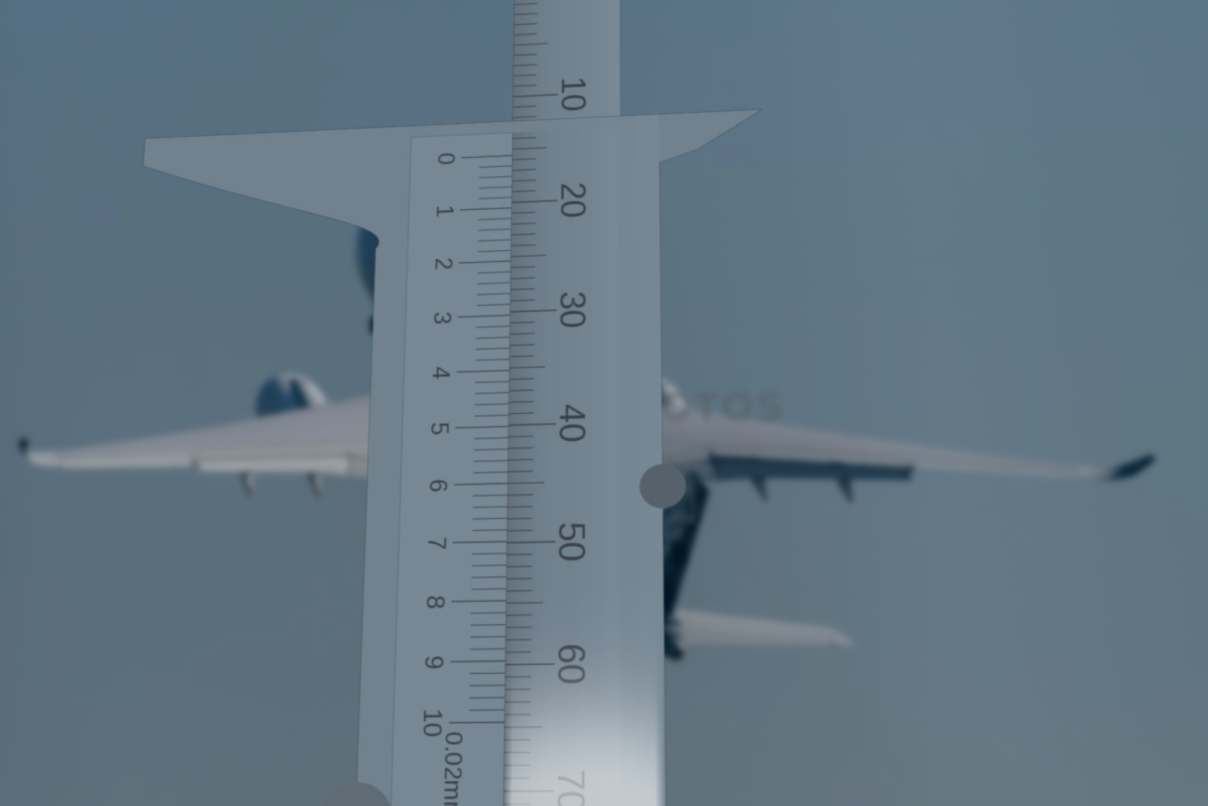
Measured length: 15.6 mm
